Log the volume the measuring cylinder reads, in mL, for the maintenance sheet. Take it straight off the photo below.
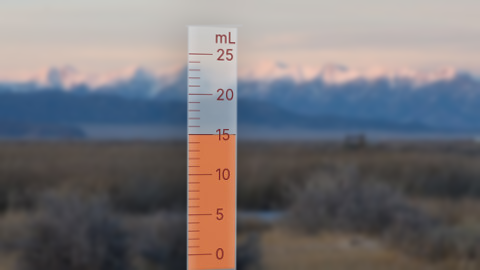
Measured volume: 15 mL
